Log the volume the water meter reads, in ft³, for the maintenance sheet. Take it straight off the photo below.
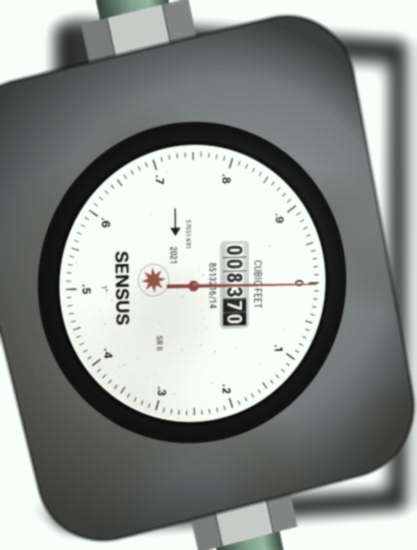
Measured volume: 8370.00 ft³
